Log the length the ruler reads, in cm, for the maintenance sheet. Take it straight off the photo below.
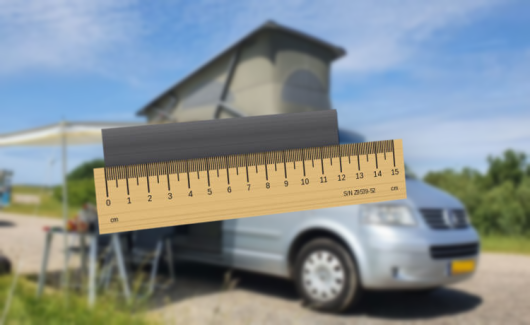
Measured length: 12 cm
